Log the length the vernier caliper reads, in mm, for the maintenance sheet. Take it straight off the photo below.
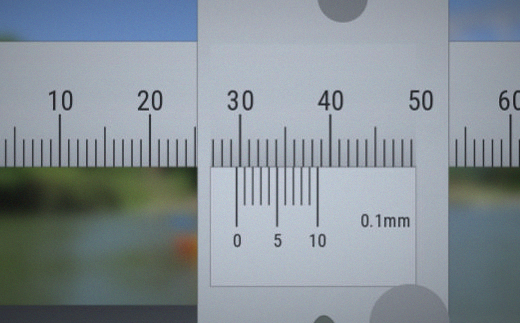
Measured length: 29.6 mm
